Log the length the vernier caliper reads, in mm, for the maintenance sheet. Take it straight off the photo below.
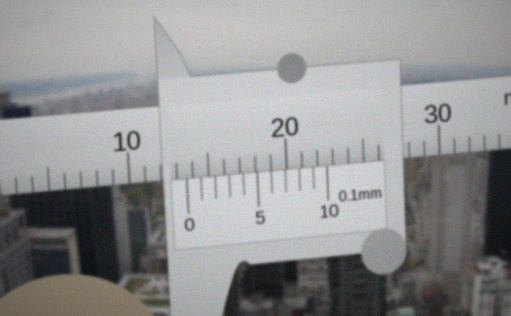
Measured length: 13.6 mm
